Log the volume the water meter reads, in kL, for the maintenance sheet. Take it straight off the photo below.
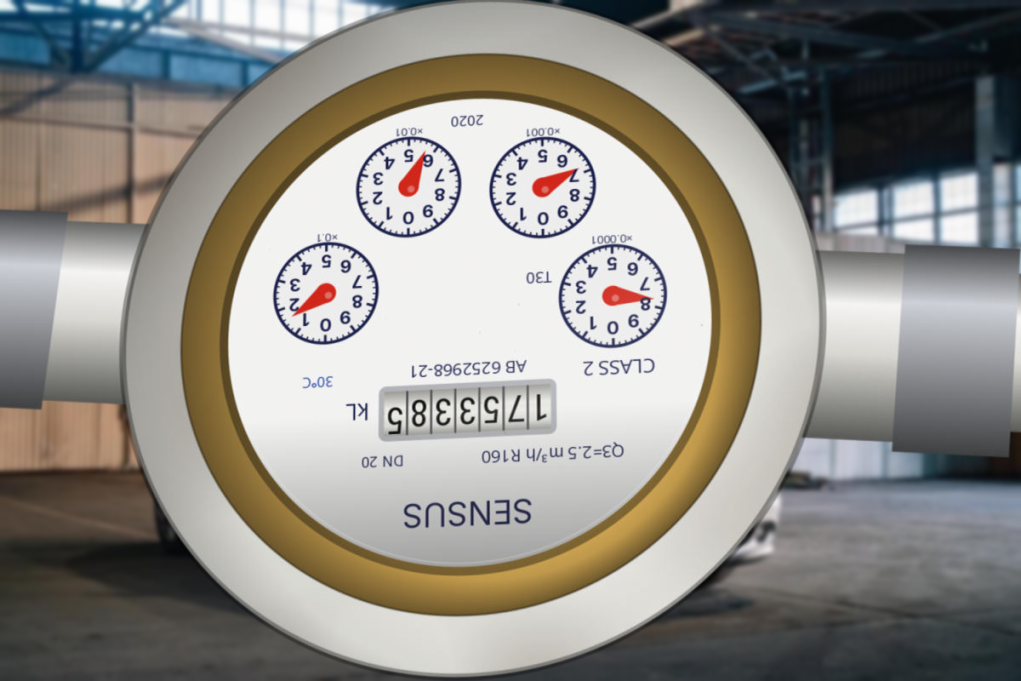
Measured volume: 1753385.1567 kL
